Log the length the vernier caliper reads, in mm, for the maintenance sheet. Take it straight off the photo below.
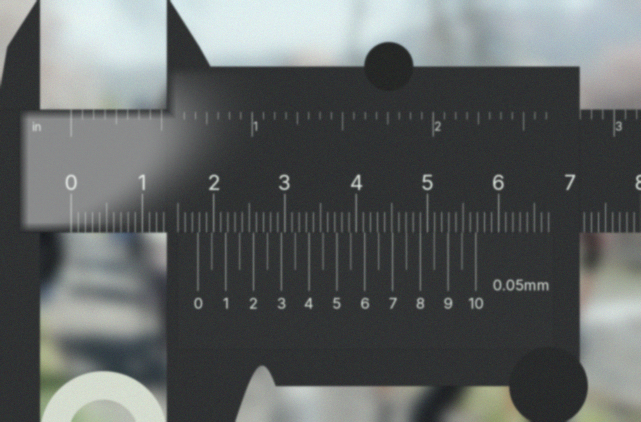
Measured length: 17.8 mm
